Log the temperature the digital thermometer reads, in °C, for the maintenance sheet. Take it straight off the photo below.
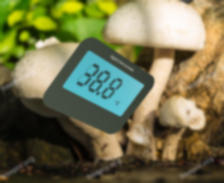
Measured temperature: 38.8 °C
